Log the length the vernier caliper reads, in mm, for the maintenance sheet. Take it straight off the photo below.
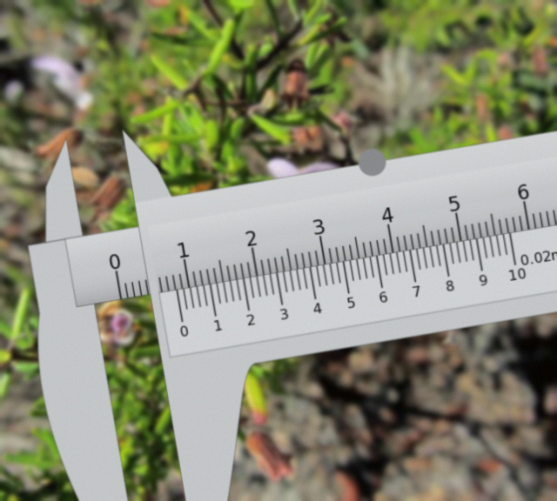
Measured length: 8.2 mm
